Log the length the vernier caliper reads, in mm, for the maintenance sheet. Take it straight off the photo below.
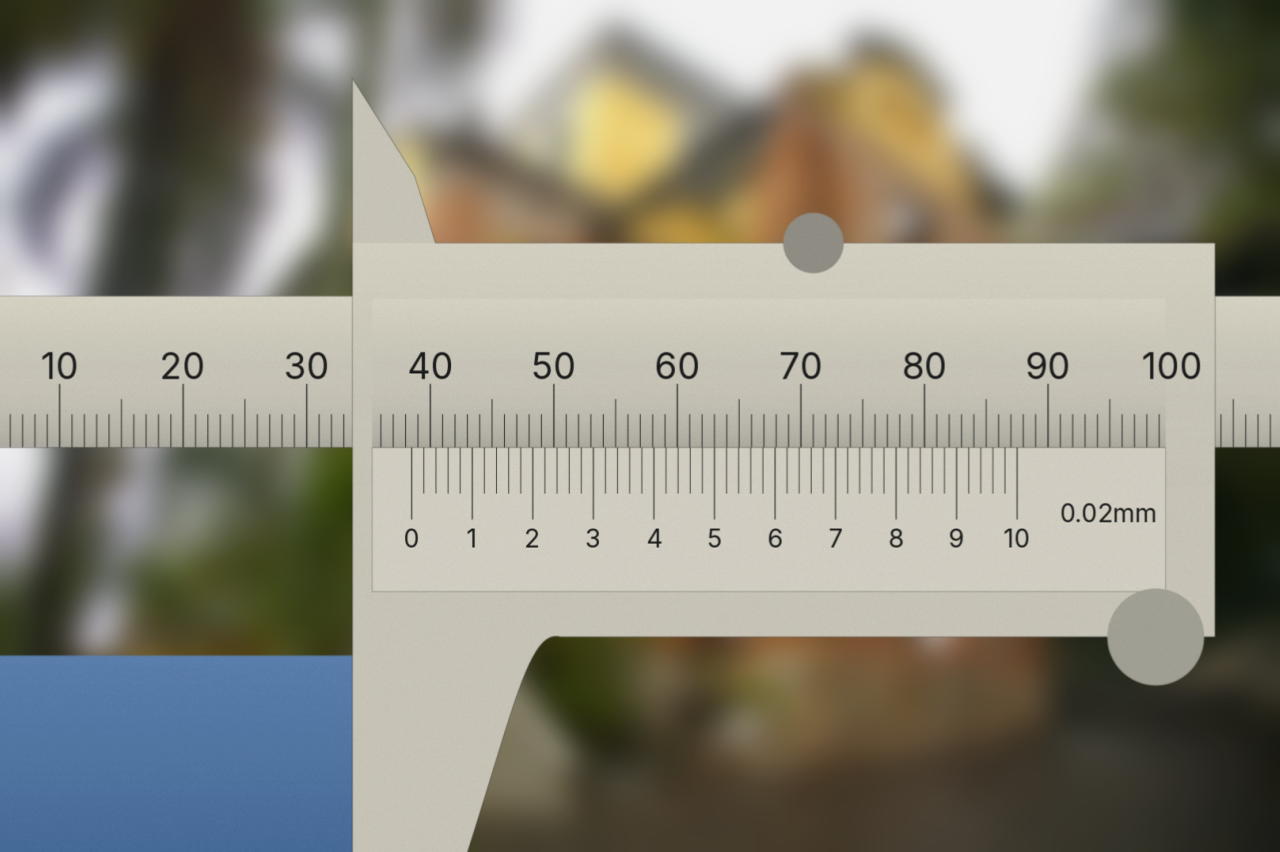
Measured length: 38.5 mm
